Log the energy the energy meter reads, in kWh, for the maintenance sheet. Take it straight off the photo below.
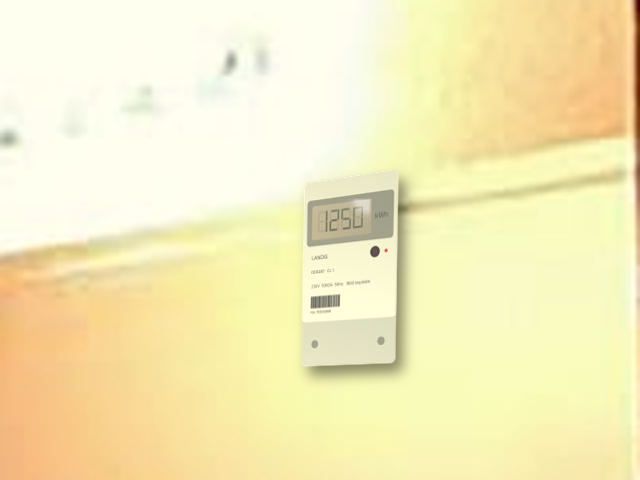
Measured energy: 1250 kWh
